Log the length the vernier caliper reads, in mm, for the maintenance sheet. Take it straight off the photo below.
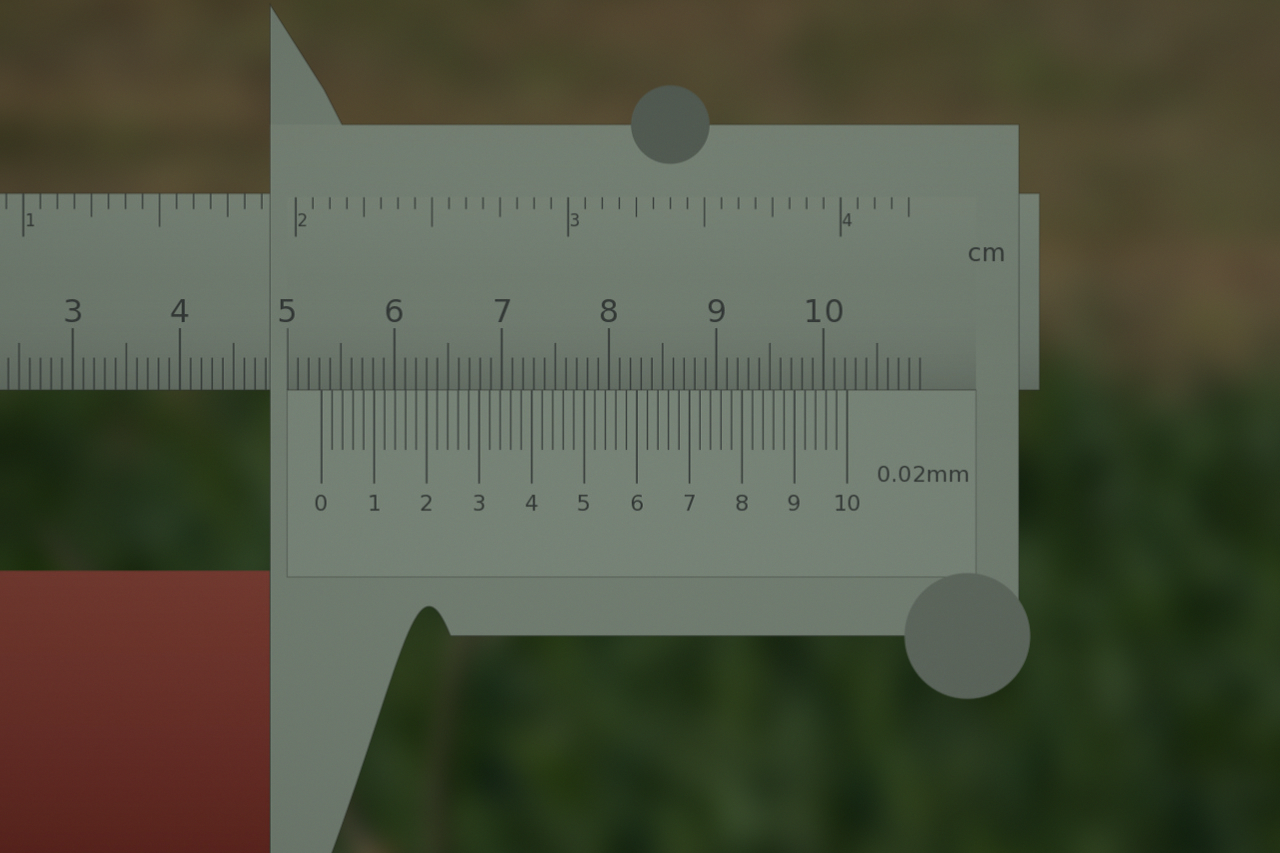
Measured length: 53.2 mm
